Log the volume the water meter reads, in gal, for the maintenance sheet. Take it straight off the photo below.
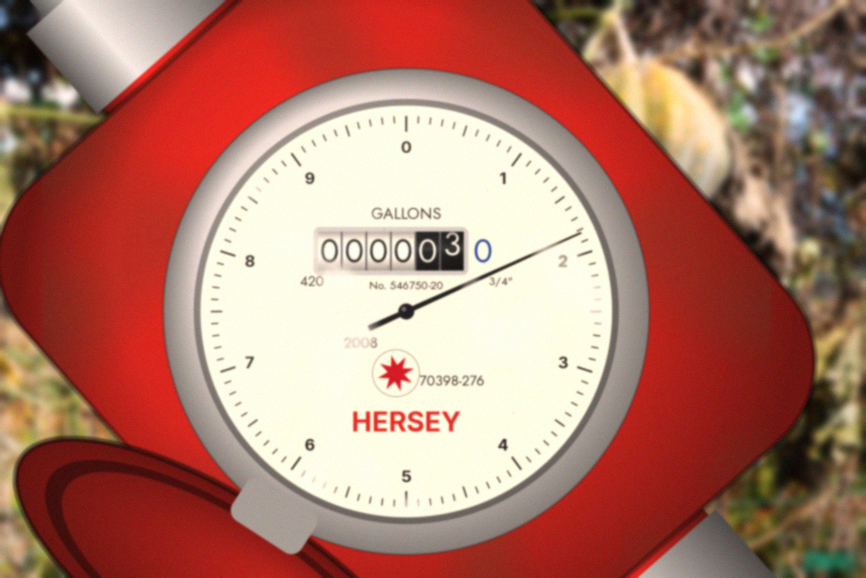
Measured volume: 31.8 gal
